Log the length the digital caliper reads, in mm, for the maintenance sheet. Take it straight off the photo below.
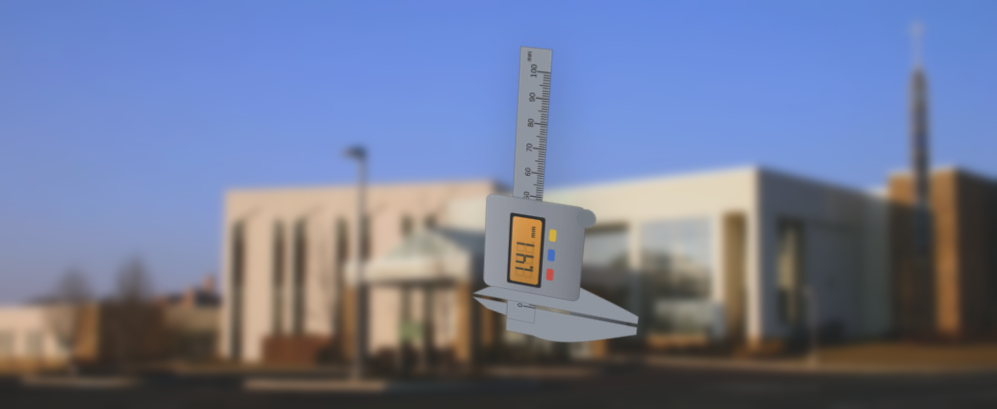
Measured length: 1.41 mm
